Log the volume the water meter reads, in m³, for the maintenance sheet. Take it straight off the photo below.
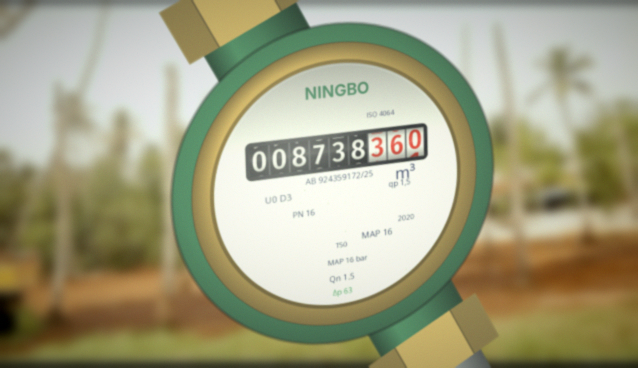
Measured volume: 8738.360 m³
